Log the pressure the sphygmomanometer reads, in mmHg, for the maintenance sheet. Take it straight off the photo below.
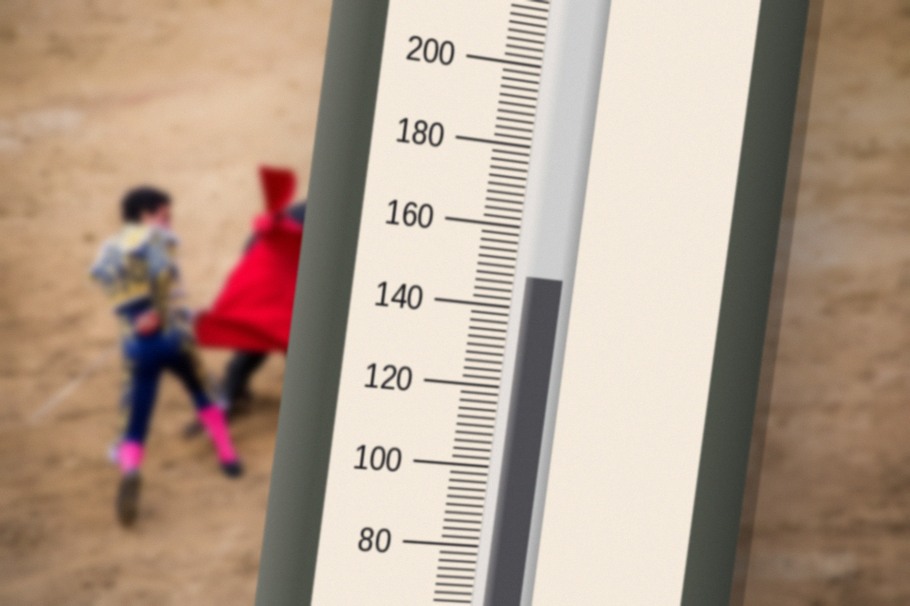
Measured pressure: 148 mmHg
